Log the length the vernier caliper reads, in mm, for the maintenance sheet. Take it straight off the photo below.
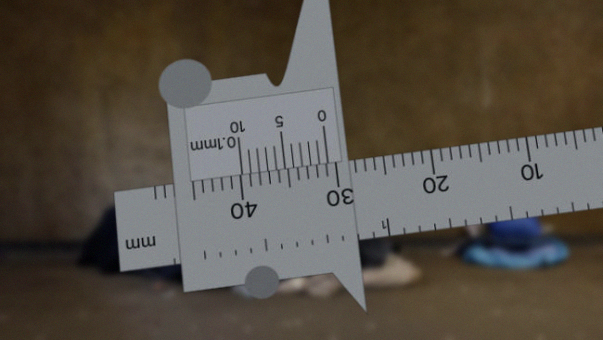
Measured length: 30.8 mm
